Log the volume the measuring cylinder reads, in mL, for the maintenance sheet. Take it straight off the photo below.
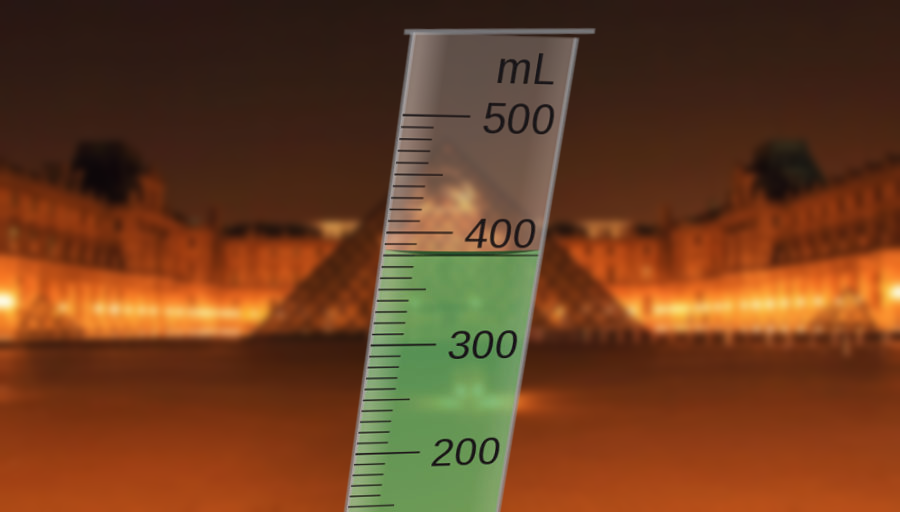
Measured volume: 380 mL
